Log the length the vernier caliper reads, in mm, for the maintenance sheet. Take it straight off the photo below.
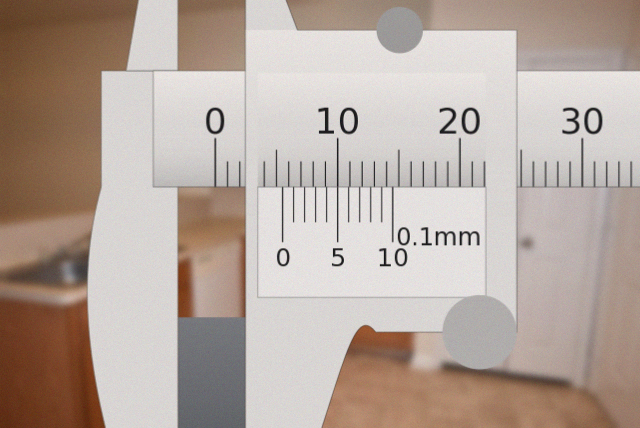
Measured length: 5.5 mm
